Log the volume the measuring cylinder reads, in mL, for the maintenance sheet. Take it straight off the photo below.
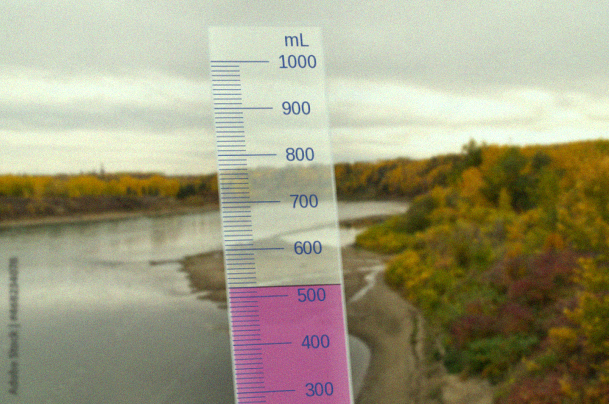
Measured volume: 520 mL
